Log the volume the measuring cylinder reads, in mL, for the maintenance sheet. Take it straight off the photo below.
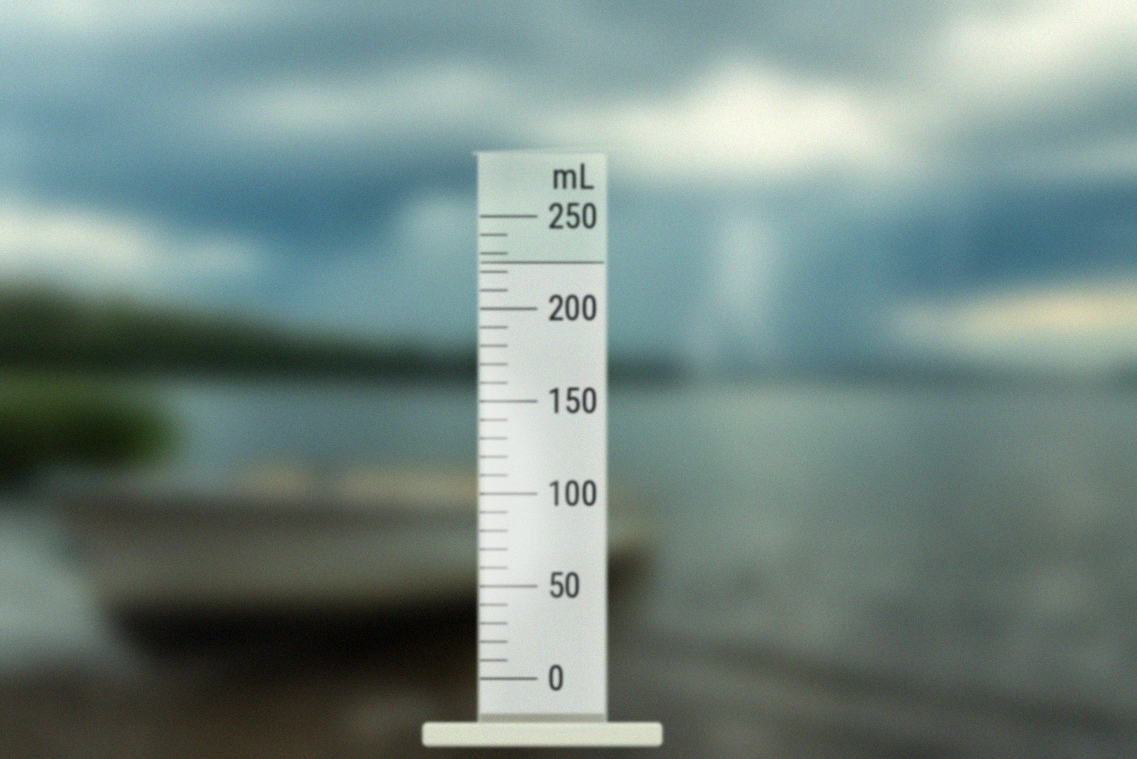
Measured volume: 225 mL
